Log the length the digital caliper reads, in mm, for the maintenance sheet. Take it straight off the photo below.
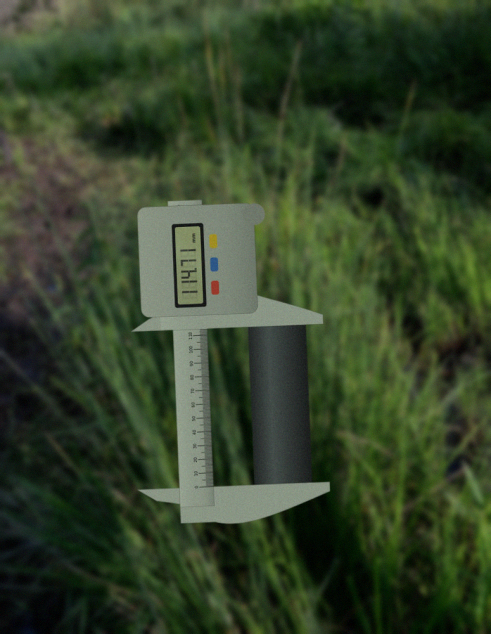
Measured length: 114.71 mm
